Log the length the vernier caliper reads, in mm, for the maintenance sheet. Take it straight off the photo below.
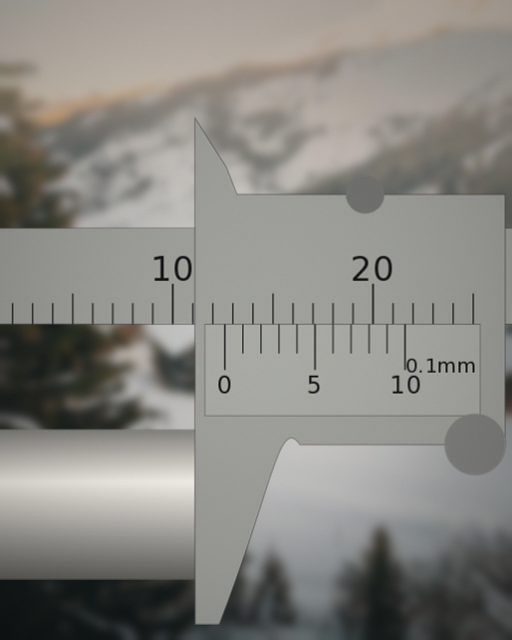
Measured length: 12.6 mm
